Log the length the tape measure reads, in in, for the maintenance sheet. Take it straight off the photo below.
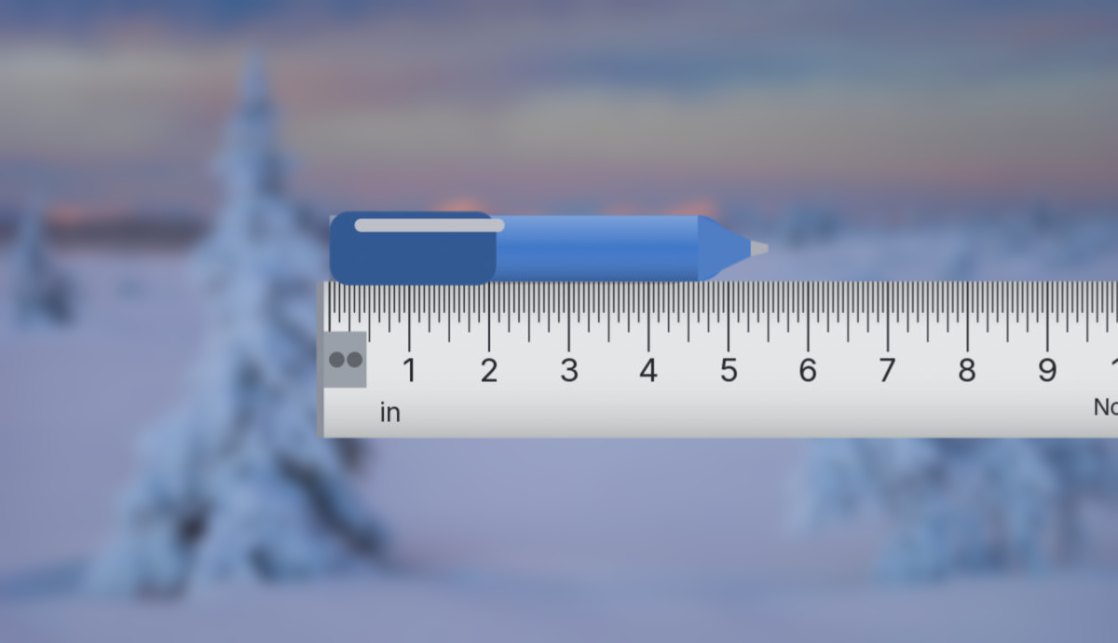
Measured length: 5.5 in
